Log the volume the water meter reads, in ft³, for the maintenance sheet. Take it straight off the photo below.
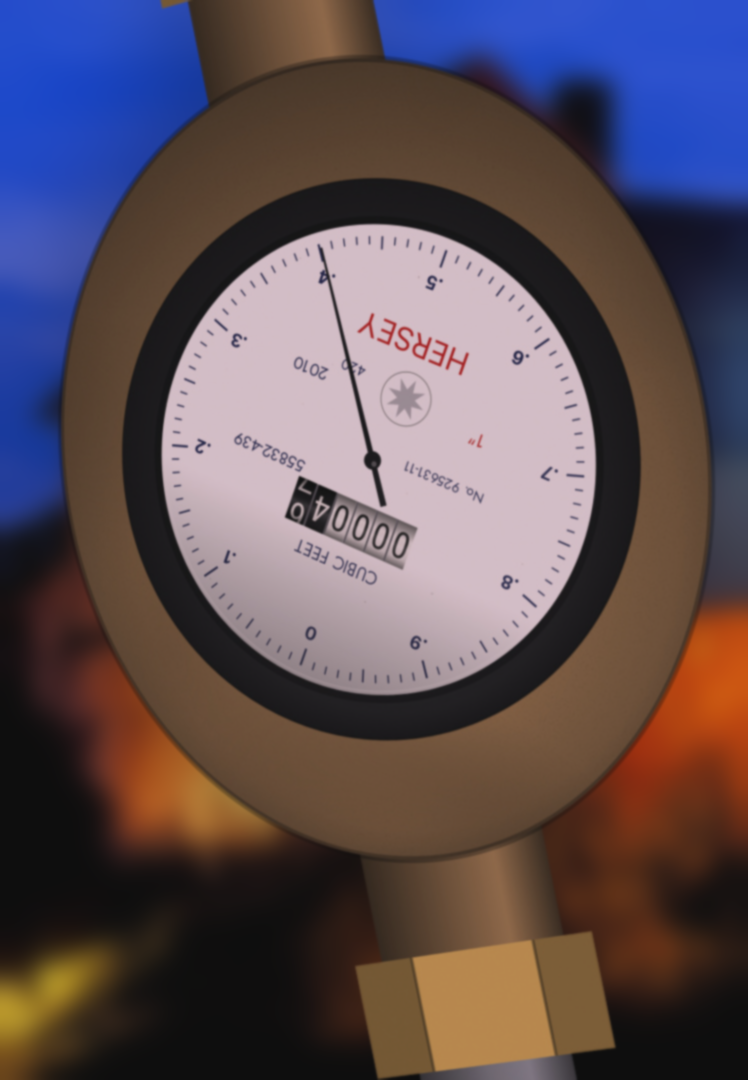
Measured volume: 46.40 ft³
